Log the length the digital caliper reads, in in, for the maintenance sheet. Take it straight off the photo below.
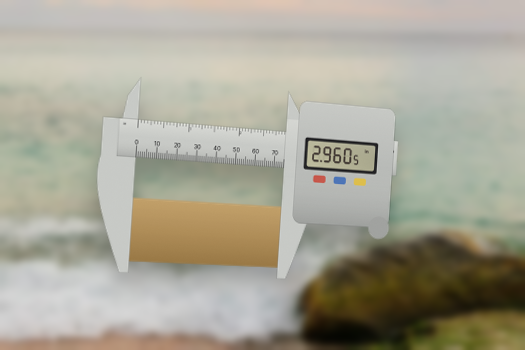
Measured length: 2.9605 in
